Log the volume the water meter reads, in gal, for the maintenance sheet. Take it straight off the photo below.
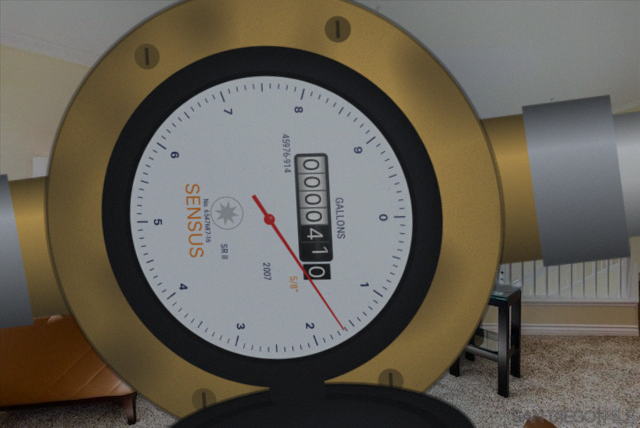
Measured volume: 411.6 gal
